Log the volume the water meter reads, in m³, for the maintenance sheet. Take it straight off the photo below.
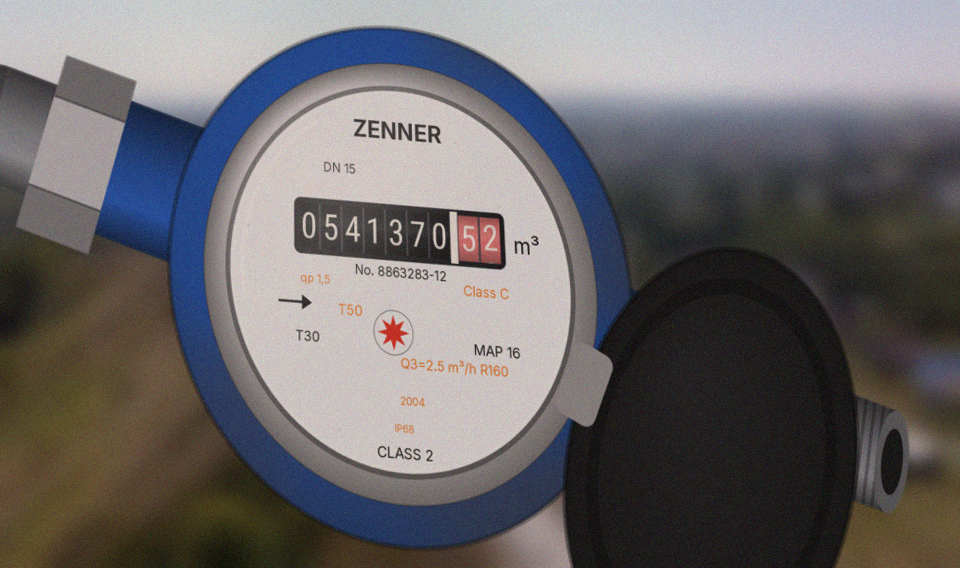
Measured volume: 541370.52 m³
